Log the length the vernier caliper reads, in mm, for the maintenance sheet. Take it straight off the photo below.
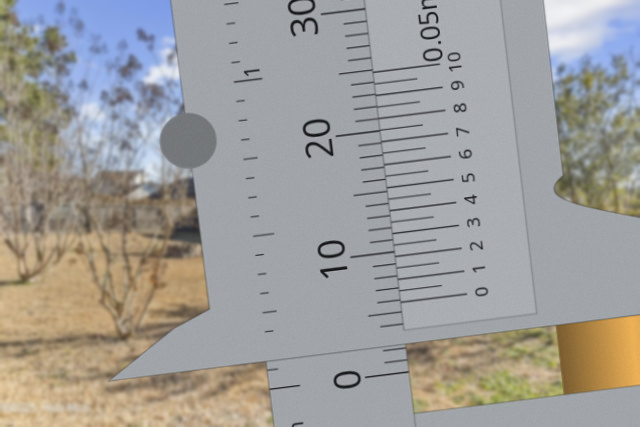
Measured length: 5.8 mm
